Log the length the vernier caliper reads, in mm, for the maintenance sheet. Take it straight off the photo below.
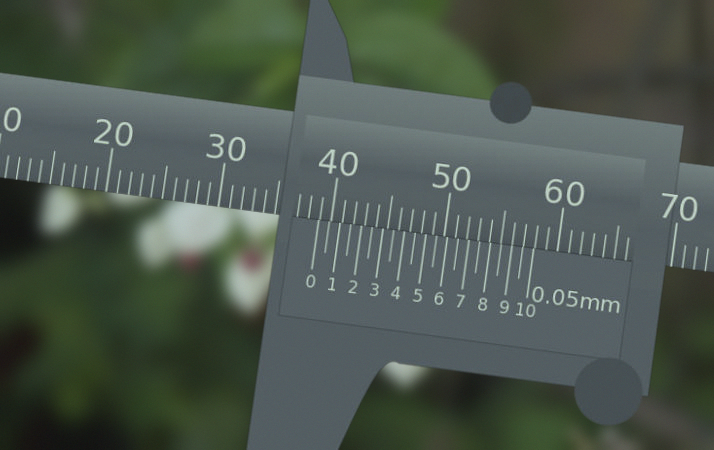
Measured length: 38.9 mm
